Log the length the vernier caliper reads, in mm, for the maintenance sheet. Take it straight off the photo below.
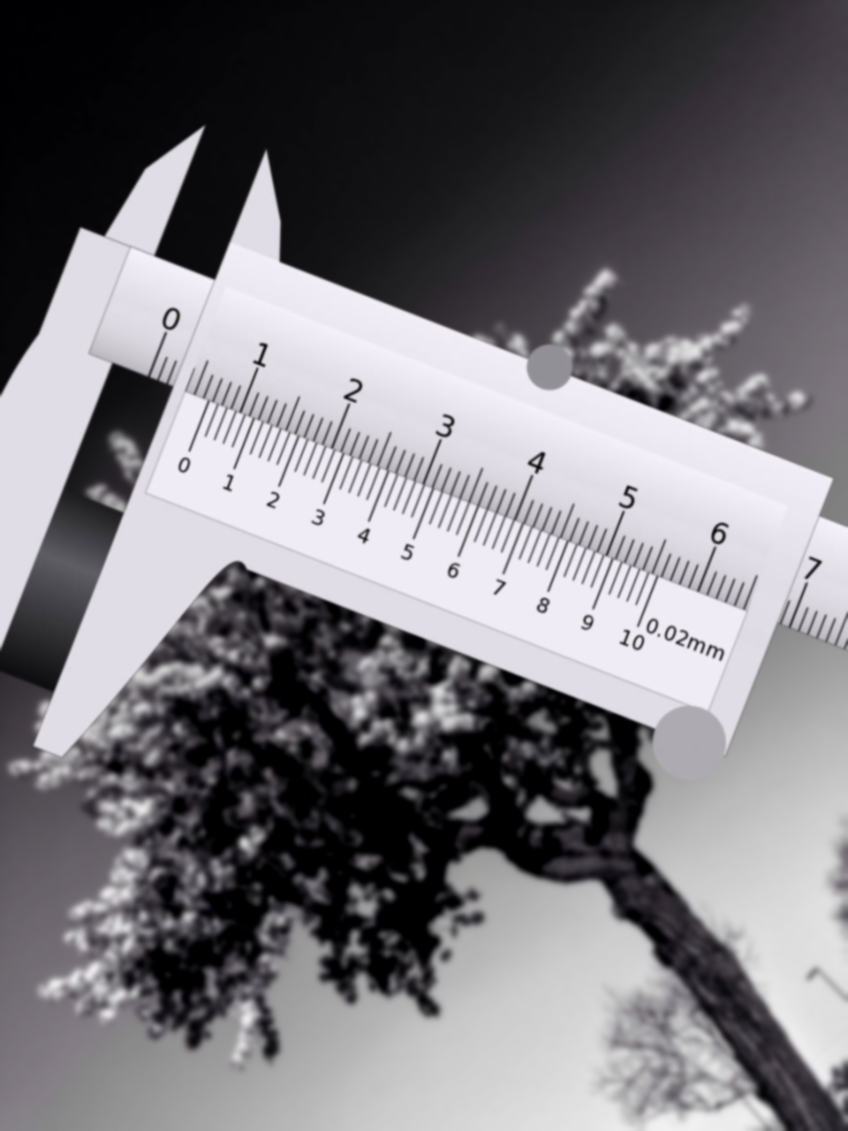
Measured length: 6.6 mm
